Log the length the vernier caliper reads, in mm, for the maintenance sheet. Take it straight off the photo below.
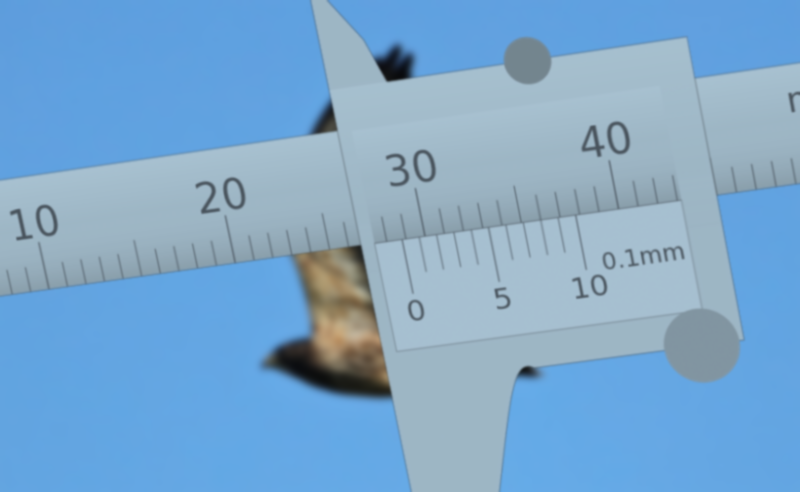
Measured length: 28.8 mm
